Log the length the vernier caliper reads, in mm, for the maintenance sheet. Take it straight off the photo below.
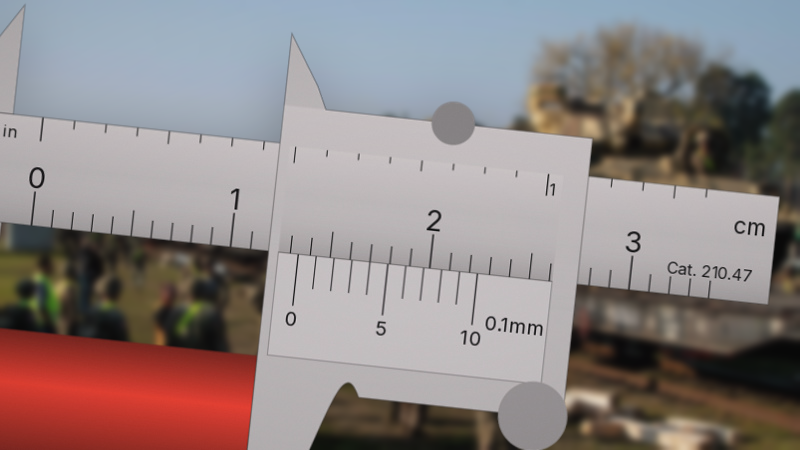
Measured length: 13.4 mm
